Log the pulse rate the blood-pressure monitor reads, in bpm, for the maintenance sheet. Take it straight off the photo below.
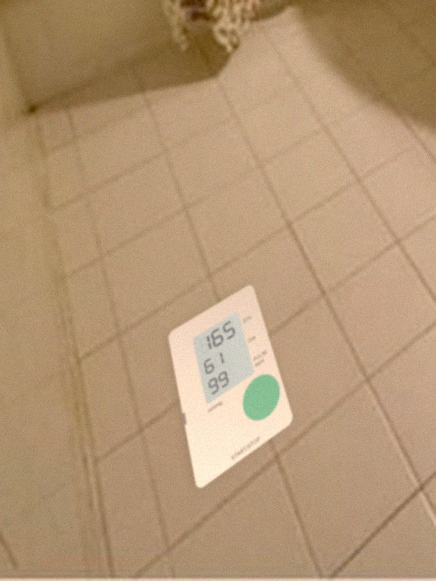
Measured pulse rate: 99 bpm
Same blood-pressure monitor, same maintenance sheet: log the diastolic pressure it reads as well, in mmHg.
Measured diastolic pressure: 61 mmHg
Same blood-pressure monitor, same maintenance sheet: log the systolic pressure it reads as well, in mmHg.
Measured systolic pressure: 165 mmHg
